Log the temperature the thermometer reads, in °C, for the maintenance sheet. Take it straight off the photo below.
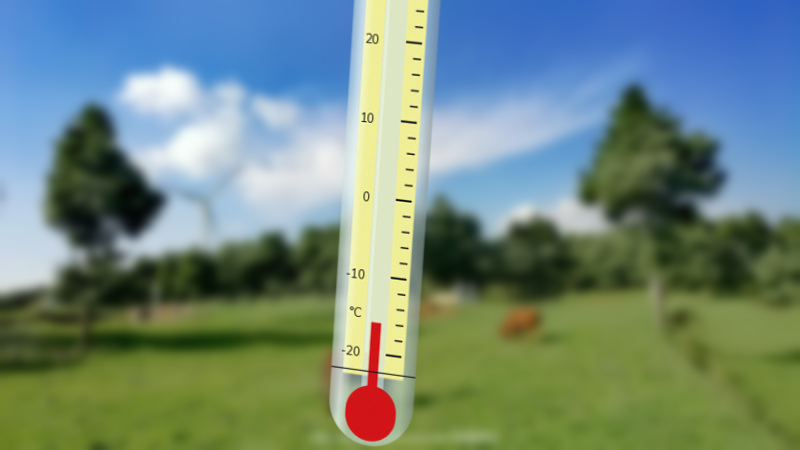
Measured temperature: -16 °C
